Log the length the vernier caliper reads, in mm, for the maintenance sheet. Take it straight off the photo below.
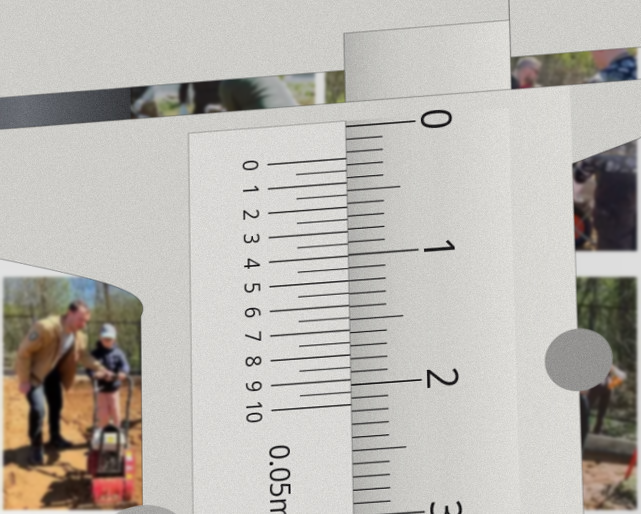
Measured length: 2.5 mm
